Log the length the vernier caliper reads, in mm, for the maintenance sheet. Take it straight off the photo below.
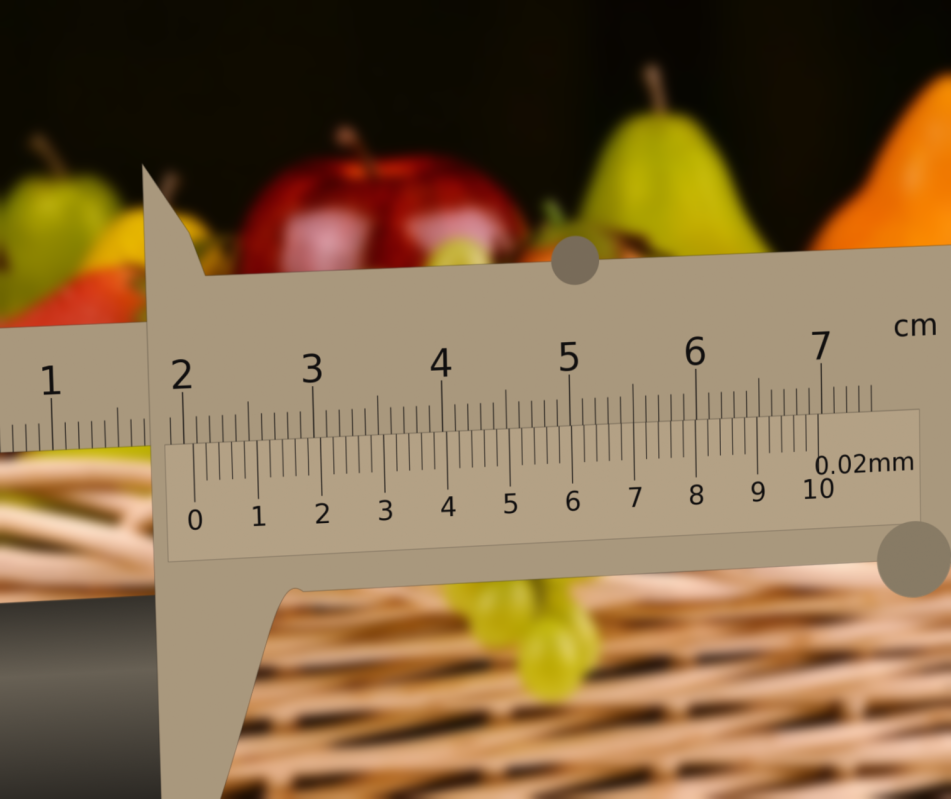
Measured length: 20.7 mm
